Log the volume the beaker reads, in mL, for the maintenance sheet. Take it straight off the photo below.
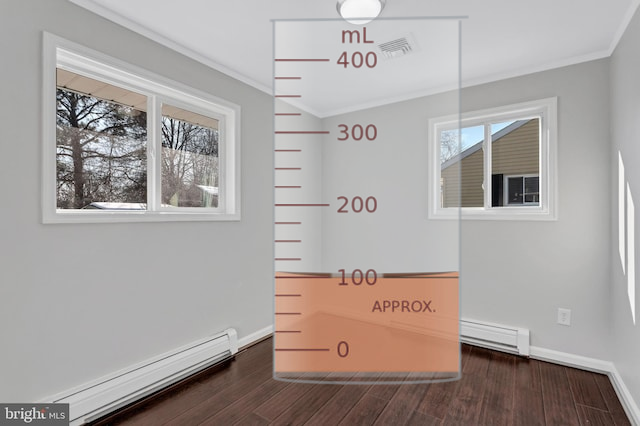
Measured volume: 100 mL
